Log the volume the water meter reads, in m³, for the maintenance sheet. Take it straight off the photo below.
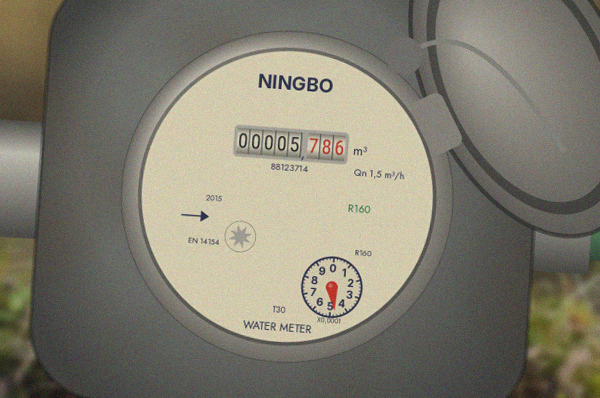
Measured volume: 5.7864 m³
